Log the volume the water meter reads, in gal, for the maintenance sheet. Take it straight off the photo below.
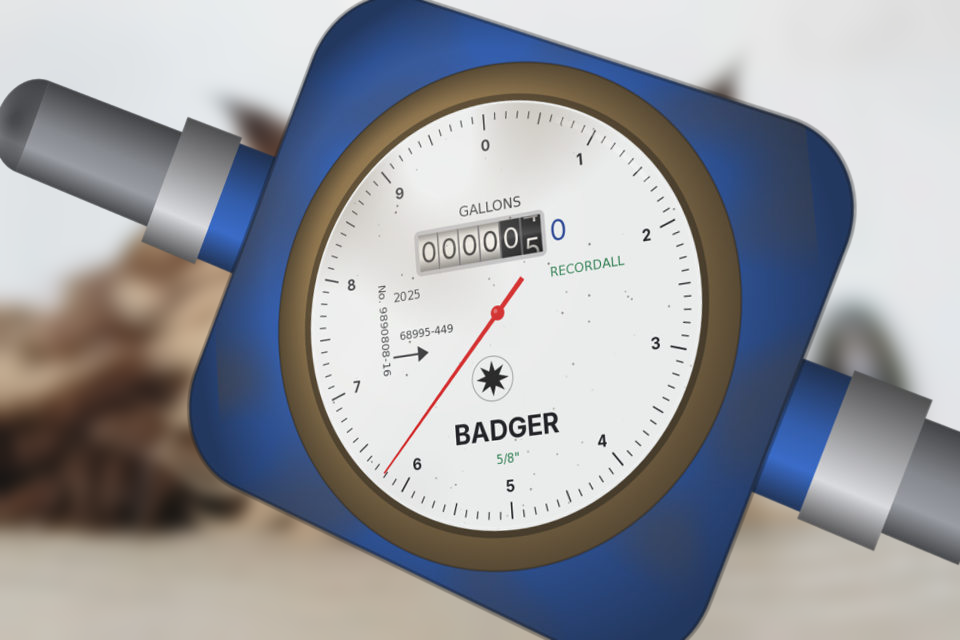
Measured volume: 46.2 gal
